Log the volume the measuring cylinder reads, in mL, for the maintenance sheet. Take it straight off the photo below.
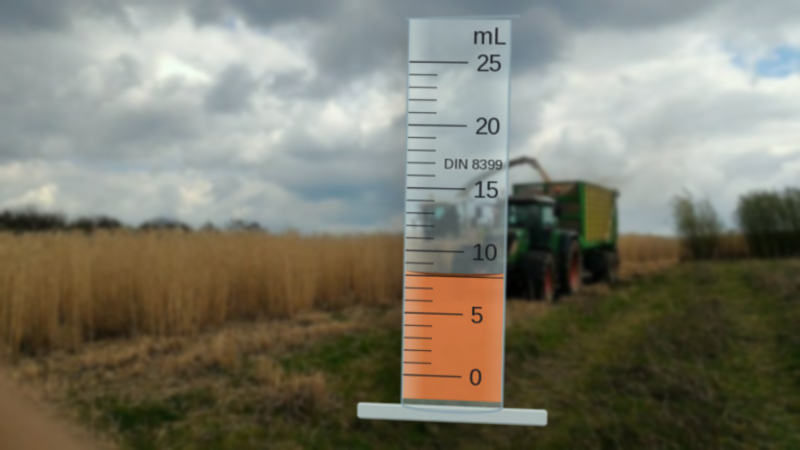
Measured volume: 8 mL
